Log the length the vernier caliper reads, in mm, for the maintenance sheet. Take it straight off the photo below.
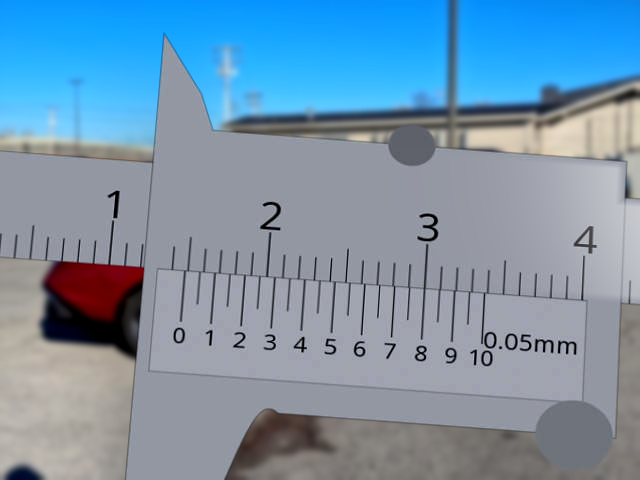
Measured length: 14.8 mm
